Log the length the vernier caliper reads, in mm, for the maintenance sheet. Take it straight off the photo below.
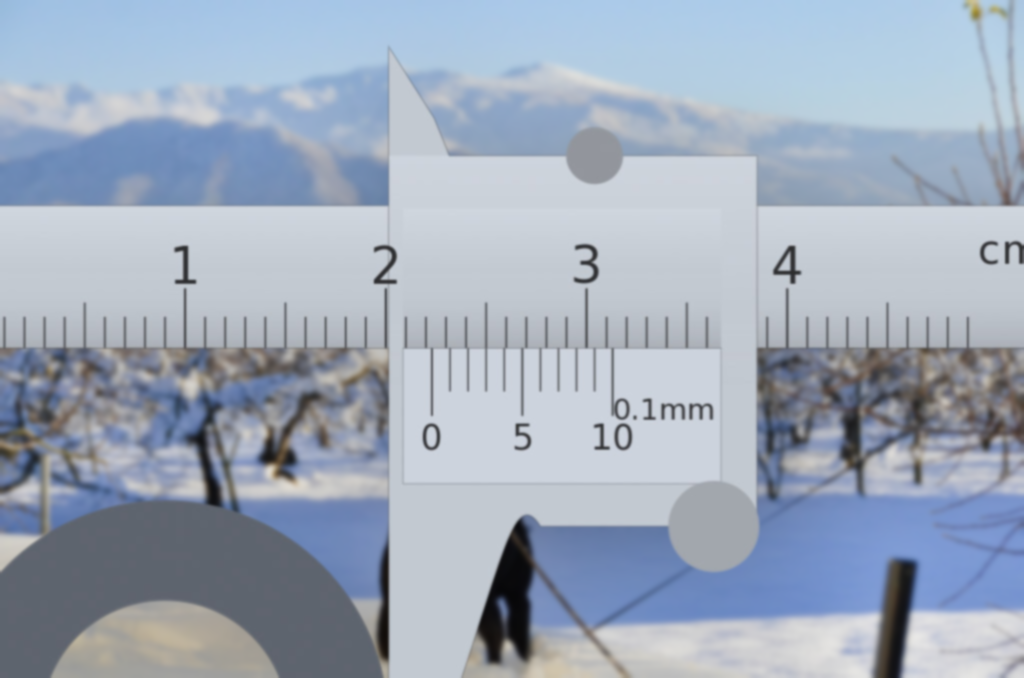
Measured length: 22.3 mm
